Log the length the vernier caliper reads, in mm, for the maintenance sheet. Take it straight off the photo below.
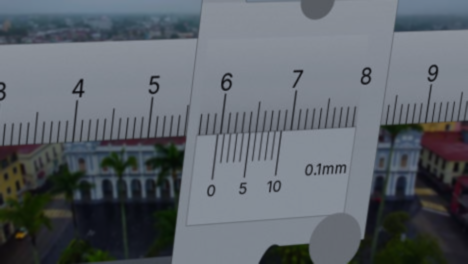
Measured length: 59.6 mm
